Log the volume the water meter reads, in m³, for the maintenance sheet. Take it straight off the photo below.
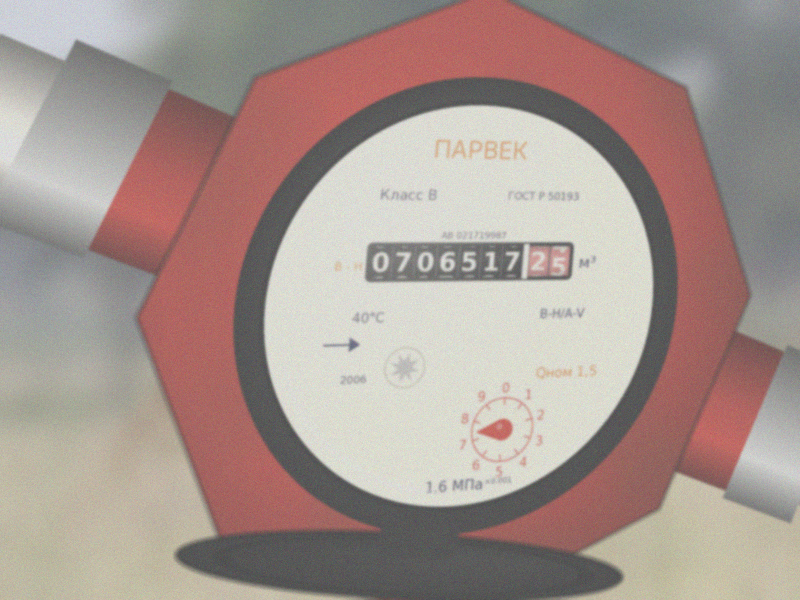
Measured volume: 706517.247 m³
